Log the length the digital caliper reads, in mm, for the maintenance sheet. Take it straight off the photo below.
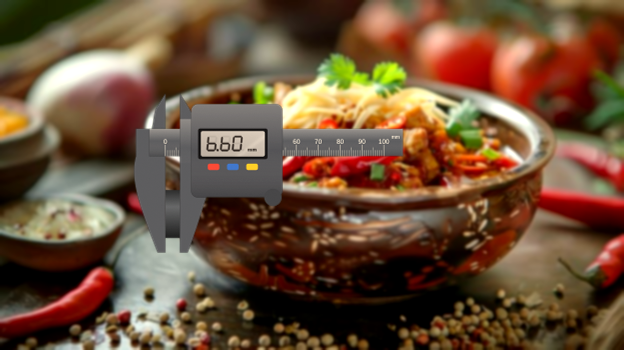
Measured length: 6.60 mm
